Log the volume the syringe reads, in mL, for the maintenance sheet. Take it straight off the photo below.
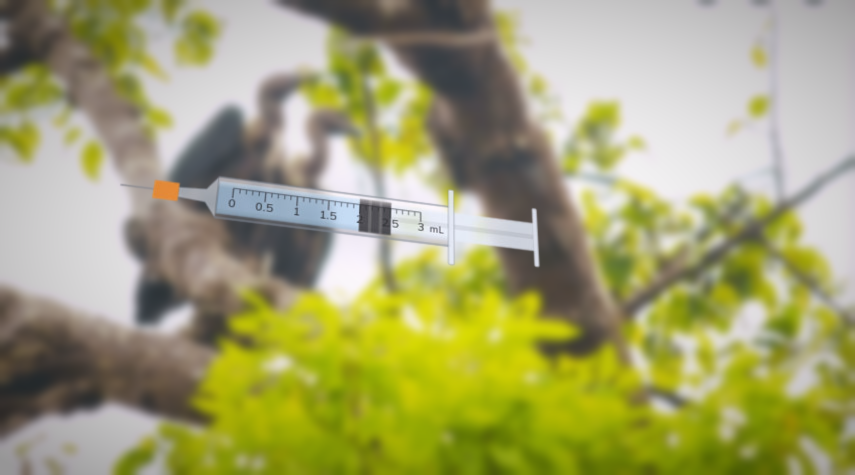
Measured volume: 2 mL
